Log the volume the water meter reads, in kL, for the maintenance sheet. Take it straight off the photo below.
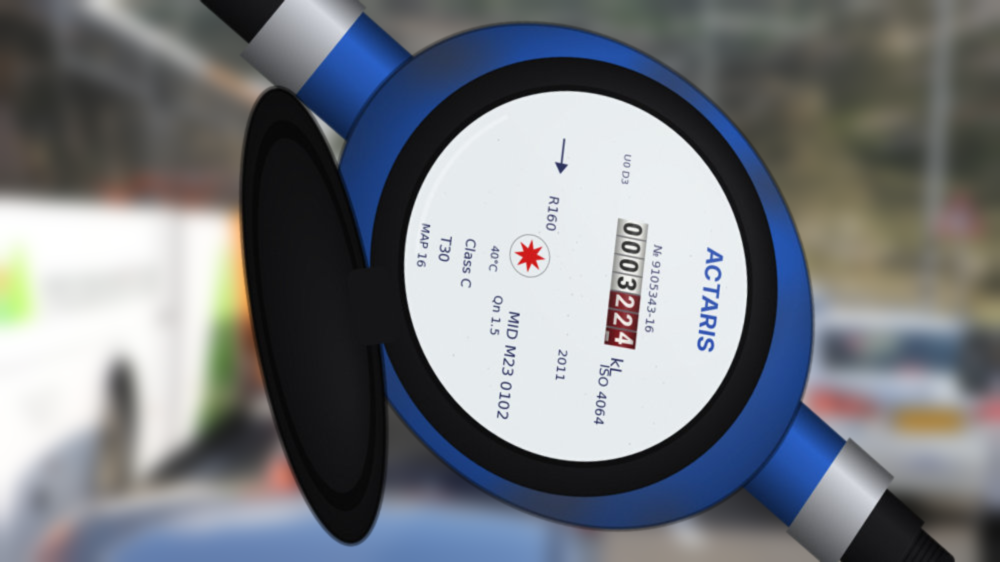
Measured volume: 3.224 kL
